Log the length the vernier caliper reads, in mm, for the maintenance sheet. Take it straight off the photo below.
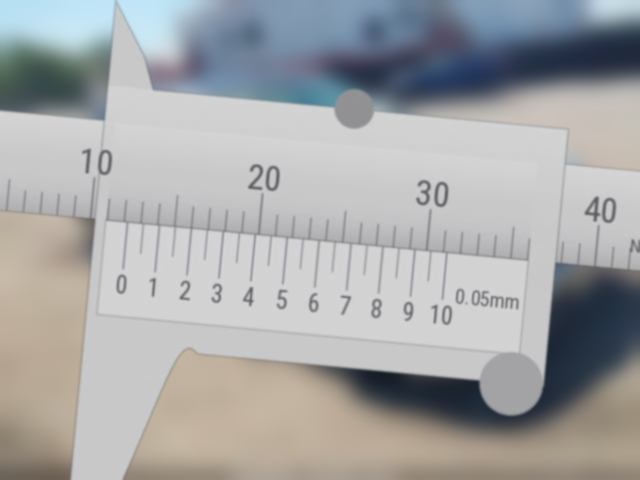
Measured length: 12.2 mm
